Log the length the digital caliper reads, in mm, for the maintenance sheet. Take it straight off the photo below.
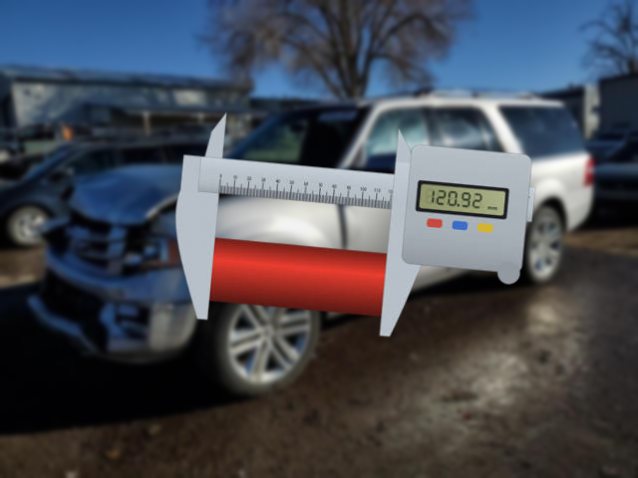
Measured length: 120.92 mm
